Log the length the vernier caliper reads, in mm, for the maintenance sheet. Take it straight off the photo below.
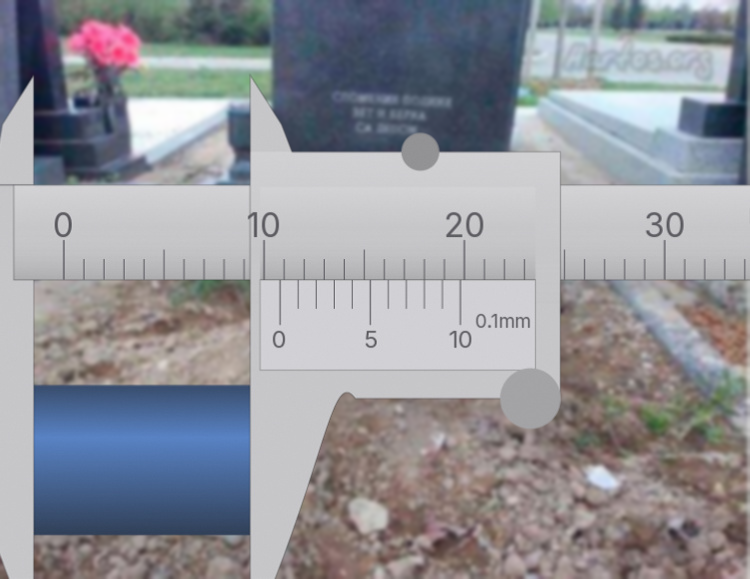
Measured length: 10.8 mm
